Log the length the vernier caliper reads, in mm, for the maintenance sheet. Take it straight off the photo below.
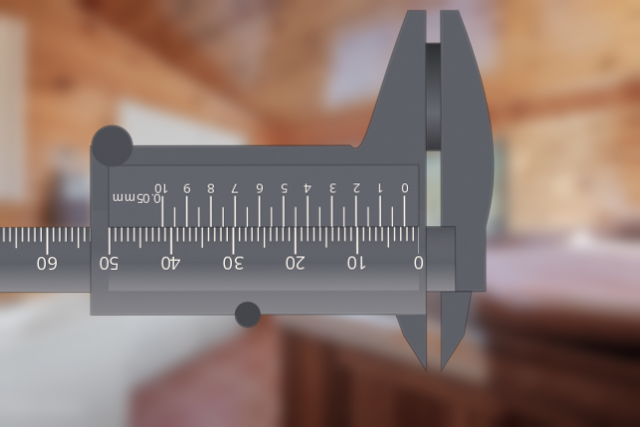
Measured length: 2.4 mm
